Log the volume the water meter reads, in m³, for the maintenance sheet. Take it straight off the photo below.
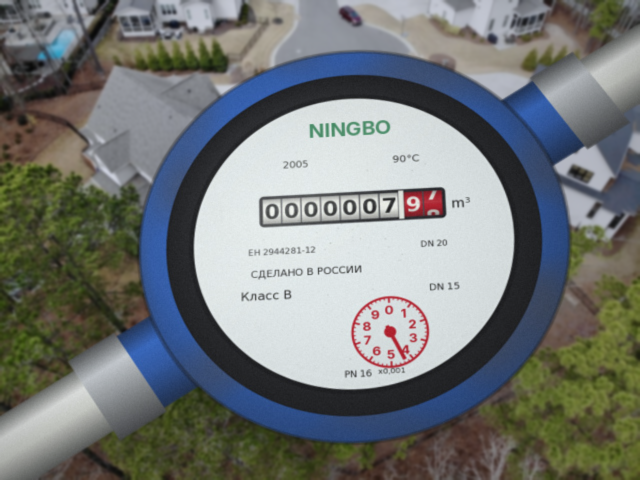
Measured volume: 7.974 m³
